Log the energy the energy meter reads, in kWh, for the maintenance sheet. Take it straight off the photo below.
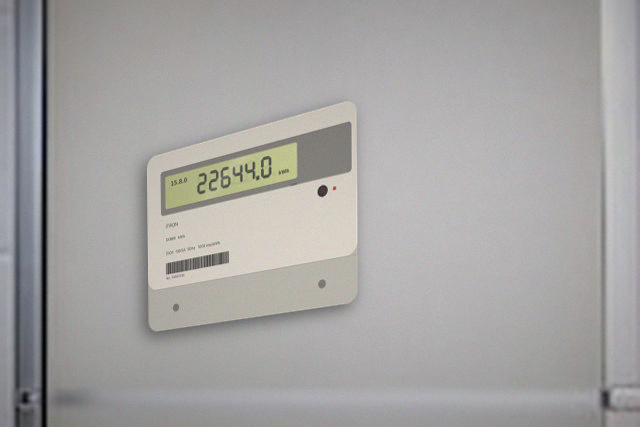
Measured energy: 22644.0 kWh
